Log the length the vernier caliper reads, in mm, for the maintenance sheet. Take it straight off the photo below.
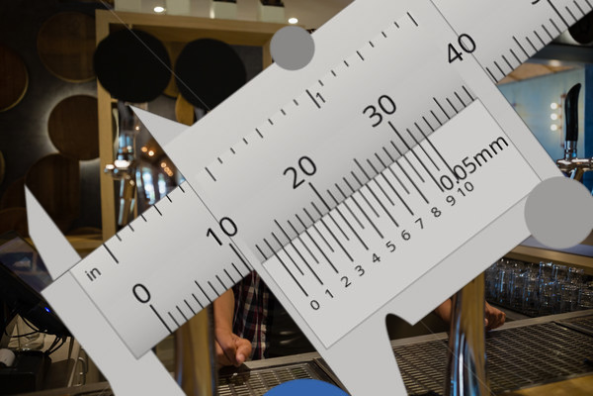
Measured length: 13.0 mm
